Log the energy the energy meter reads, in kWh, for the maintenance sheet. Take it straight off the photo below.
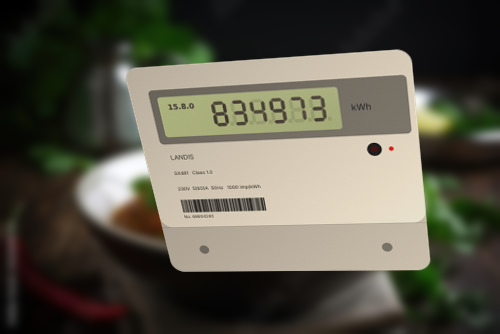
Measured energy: 834973 kWh
